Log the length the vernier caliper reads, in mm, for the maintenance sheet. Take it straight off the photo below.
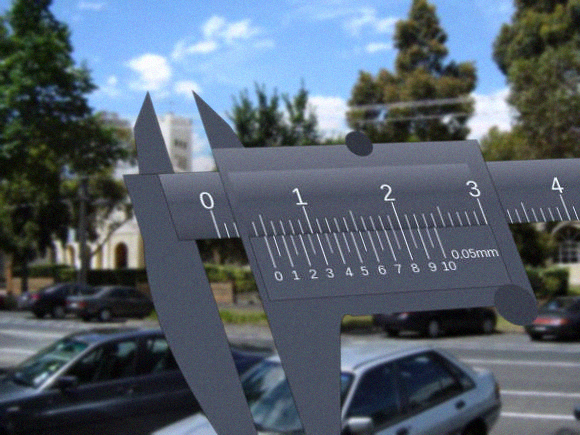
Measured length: 4.8 mm
